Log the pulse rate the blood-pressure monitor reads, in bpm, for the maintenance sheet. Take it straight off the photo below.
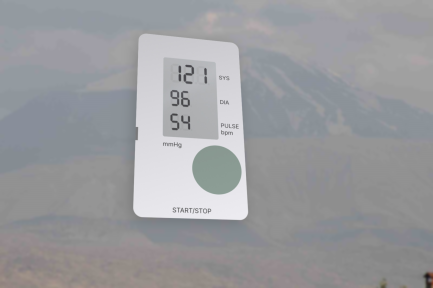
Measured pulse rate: 54 bpm
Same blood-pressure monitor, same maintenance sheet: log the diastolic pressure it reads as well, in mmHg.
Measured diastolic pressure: 96 mmHg
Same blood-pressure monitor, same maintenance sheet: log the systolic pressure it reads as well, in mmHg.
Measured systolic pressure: 121 mmHg
